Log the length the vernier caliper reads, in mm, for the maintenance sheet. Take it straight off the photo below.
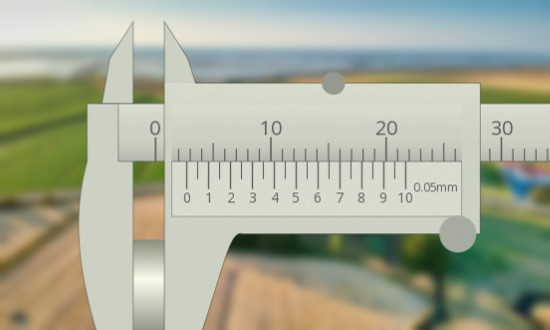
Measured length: 2.7 mm
